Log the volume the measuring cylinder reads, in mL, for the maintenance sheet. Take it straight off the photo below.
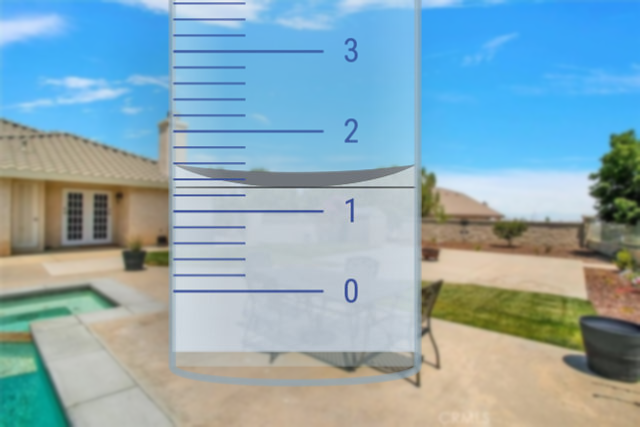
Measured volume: 1.3 mL
